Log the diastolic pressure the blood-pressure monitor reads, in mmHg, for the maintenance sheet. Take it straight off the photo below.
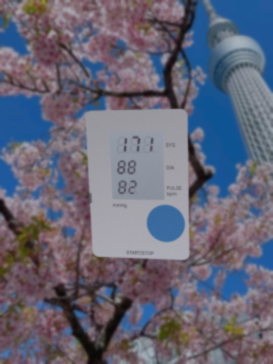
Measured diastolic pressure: 88 mmHg
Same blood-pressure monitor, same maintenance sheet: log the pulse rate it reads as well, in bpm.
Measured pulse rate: 82 bpm
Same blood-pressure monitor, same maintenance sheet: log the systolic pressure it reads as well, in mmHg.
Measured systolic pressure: 171 mmHg
